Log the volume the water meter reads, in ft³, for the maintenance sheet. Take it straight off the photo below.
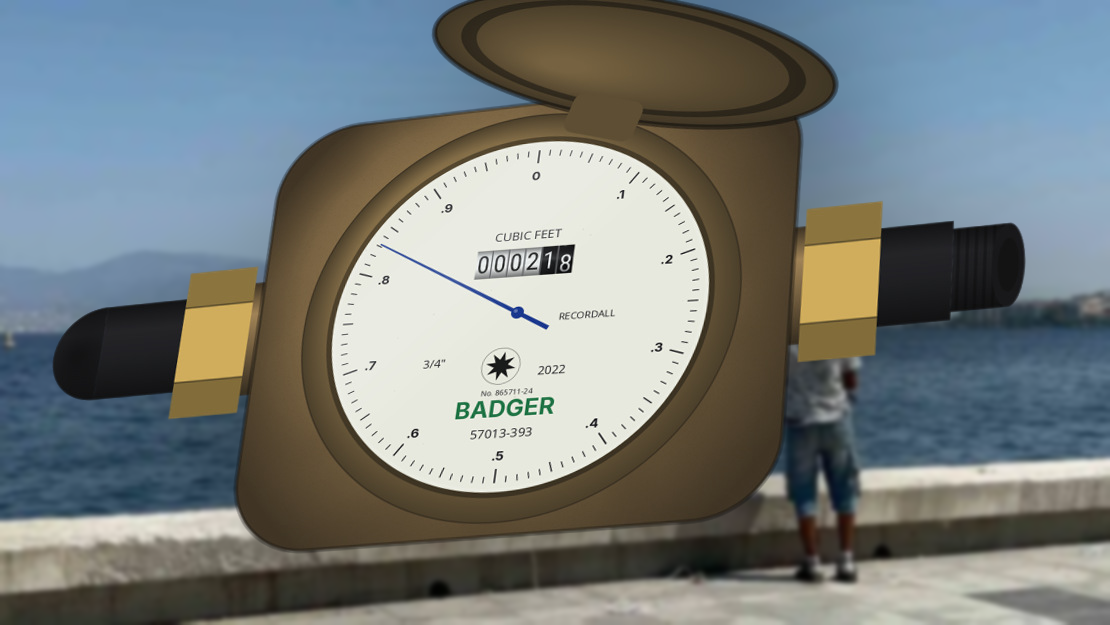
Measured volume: 217.83 ft³
